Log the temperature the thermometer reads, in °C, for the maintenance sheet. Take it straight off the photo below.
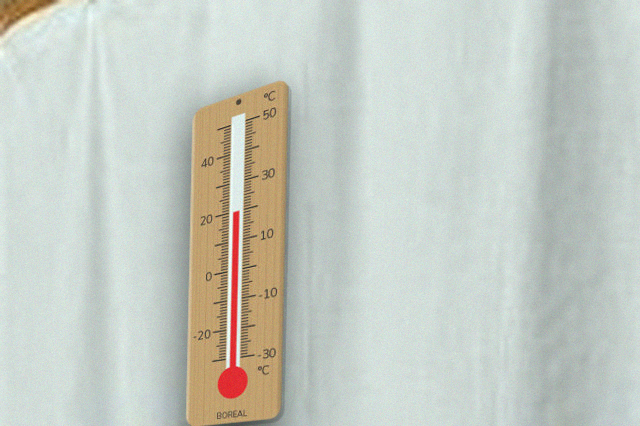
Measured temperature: 20 °C
